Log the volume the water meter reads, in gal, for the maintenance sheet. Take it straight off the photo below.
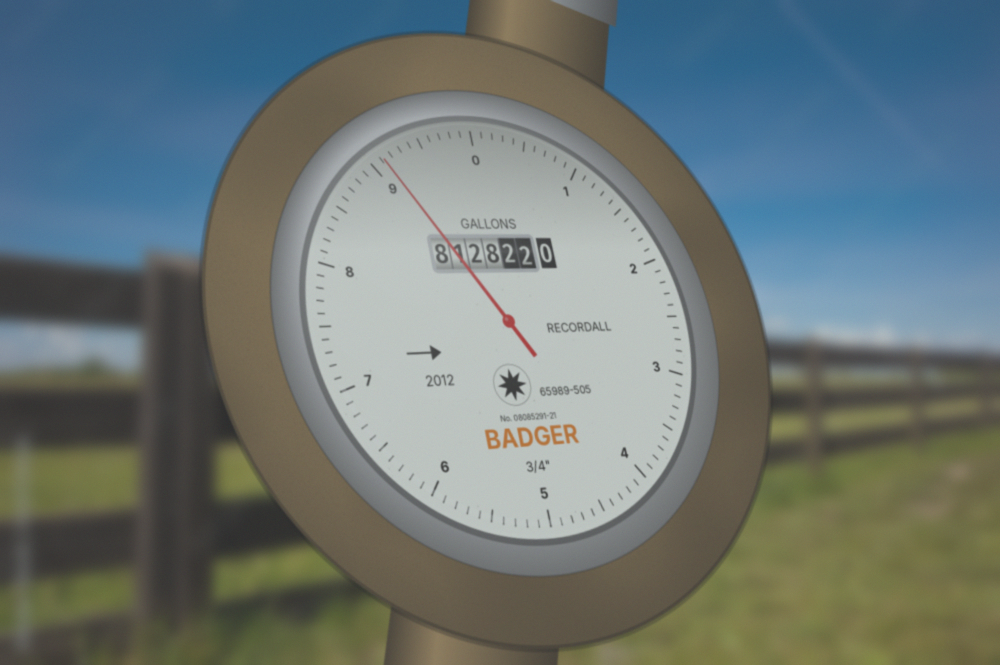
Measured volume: 8128219.1 gal
